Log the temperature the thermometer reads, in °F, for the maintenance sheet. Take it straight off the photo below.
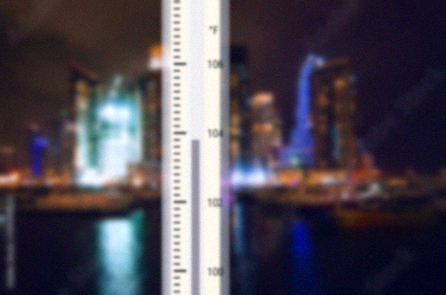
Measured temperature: 103.8 °F
